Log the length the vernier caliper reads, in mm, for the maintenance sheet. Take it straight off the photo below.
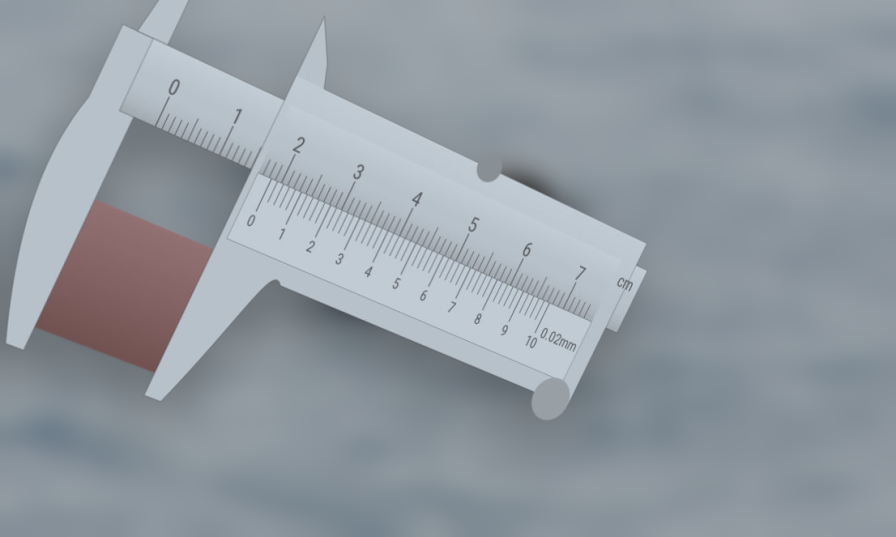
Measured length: 18.4 mm
